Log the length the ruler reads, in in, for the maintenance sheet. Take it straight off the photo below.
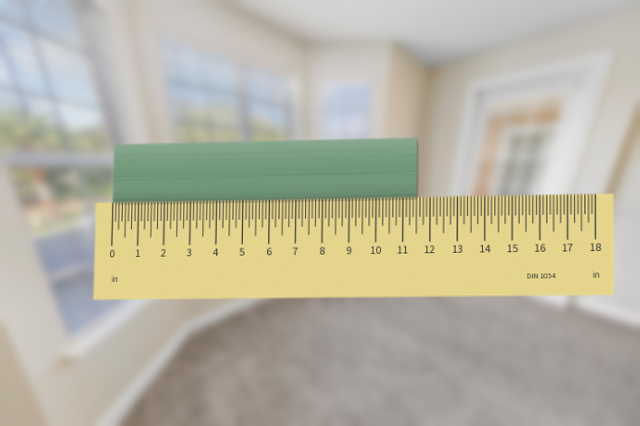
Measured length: 11.5 in
